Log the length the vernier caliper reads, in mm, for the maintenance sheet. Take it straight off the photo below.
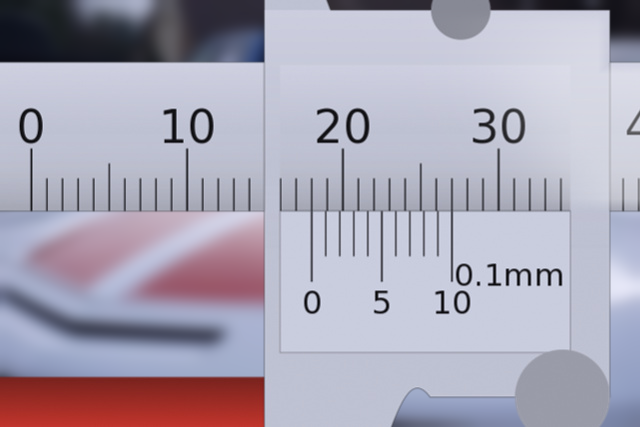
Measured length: 18.0 mm
